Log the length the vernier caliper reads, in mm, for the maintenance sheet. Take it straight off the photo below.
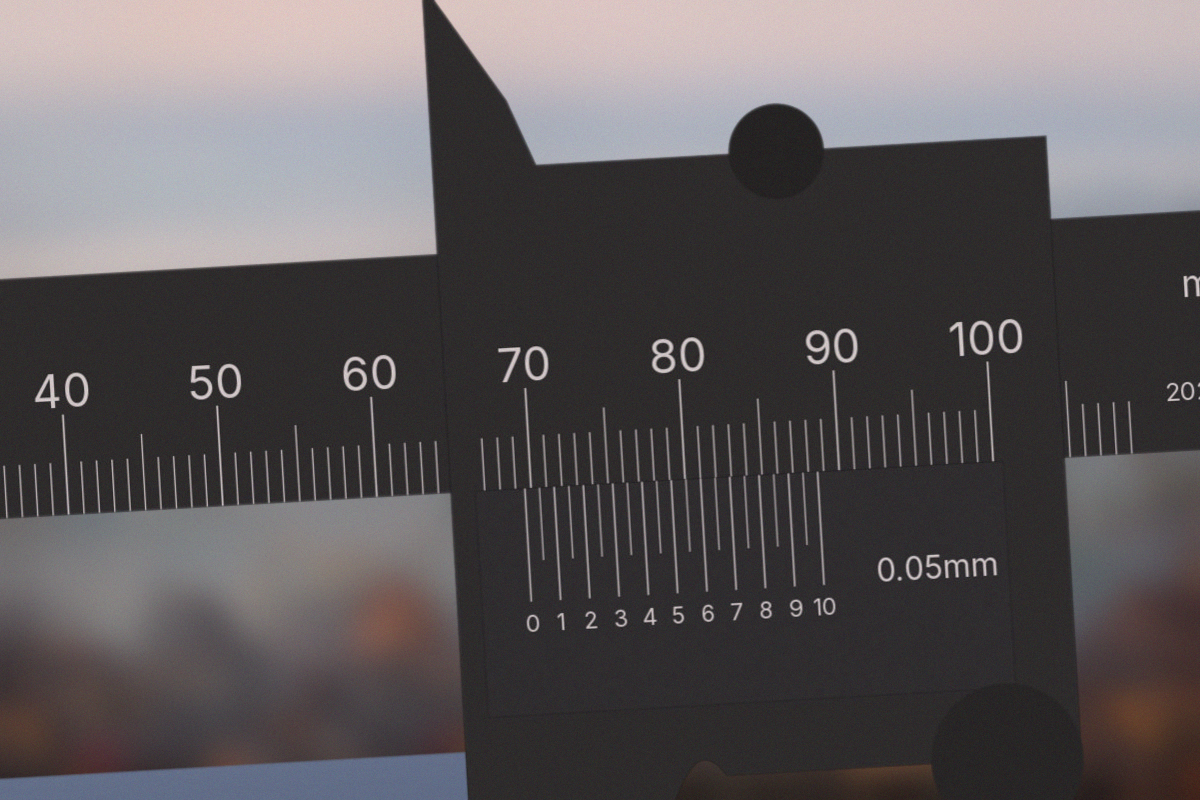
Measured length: 69.6 mm
